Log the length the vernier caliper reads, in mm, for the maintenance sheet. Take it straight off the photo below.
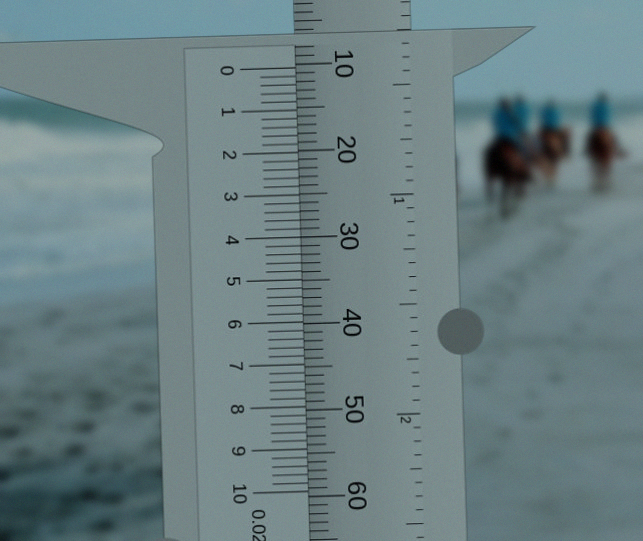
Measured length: 10.4 mm
